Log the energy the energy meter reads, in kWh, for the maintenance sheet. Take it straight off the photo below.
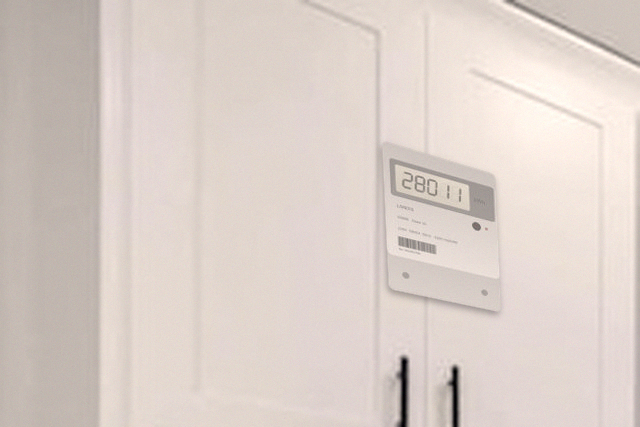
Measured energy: 28011 kWh
